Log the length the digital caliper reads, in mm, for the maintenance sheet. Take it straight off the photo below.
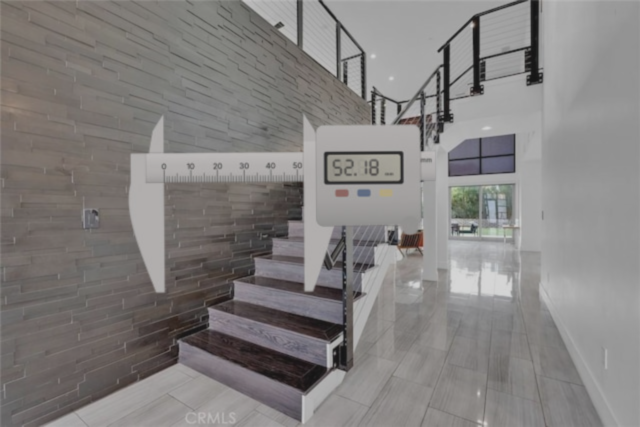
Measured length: 52.18 mm
